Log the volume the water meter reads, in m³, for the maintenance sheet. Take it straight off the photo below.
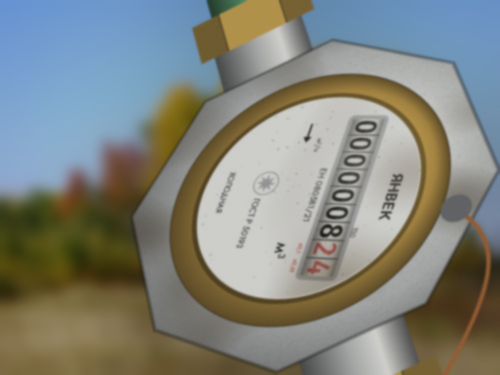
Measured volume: 8.24 m³
